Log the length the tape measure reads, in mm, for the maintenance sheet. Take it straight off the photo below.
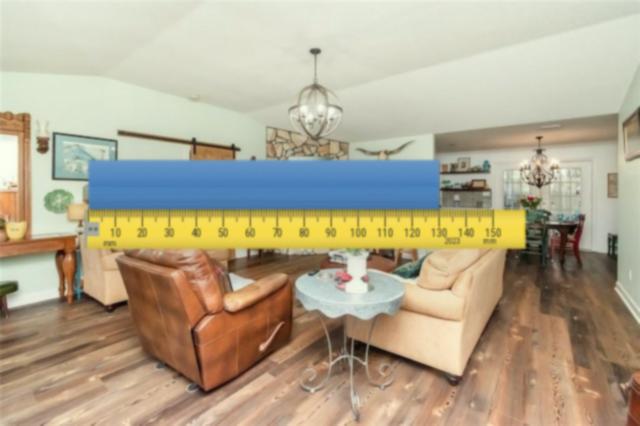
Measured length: 130 mm
